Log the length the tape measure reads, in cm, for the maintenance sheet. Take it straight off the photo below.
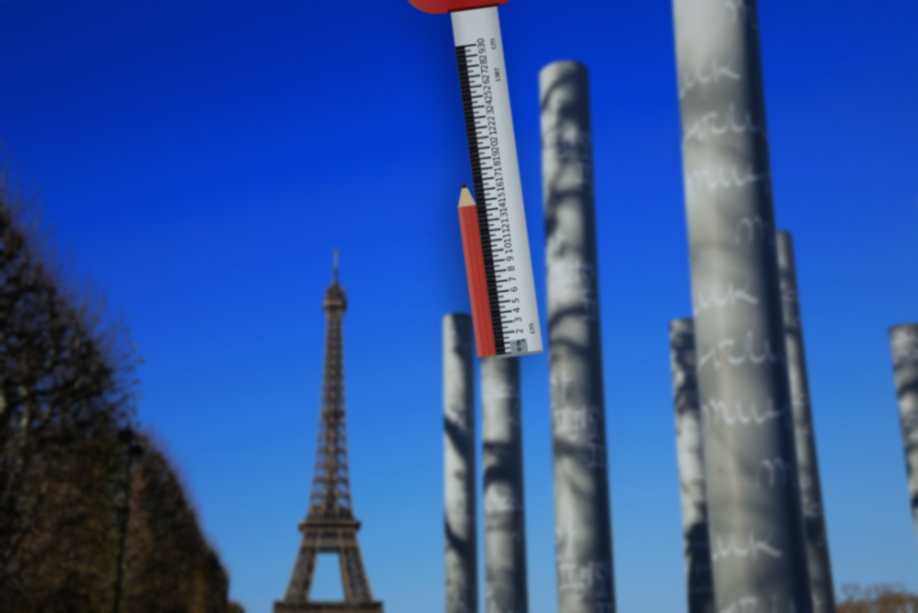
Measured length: 17 cm
